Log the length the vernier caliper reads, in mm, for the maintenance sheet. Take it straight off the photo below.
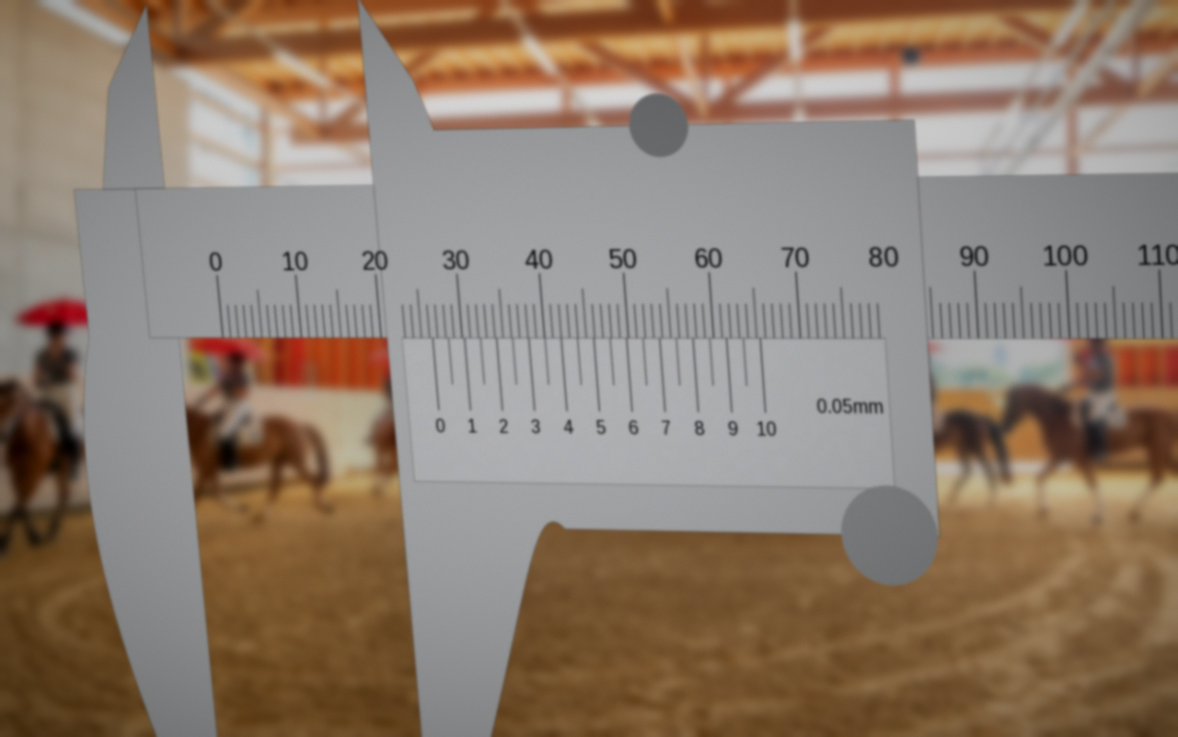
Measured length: 26.4 mm
